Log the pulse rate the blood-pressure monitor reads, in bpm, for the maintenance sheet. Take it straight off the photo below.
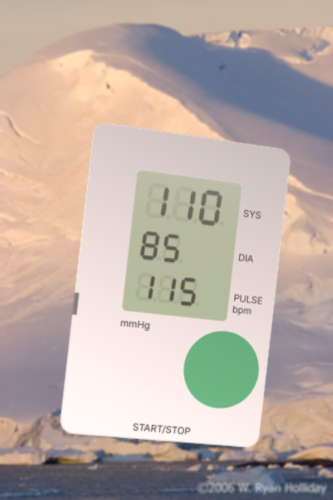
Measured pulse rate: 115 bpm
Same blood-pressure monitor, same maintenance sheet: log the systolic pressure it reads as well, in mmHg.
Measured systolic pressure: 110 mmHg
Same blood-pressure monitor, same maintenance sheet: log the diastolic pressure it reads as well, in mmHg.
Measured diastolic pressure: 85 mmHg
